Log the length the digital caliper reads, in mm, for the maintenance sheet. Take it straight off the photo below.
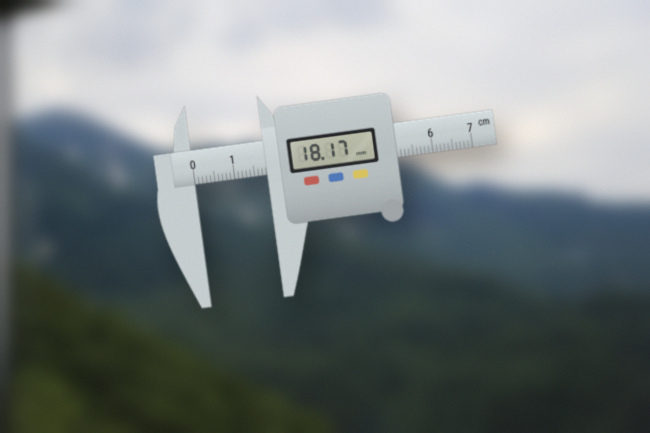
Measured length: 18.17 mm
